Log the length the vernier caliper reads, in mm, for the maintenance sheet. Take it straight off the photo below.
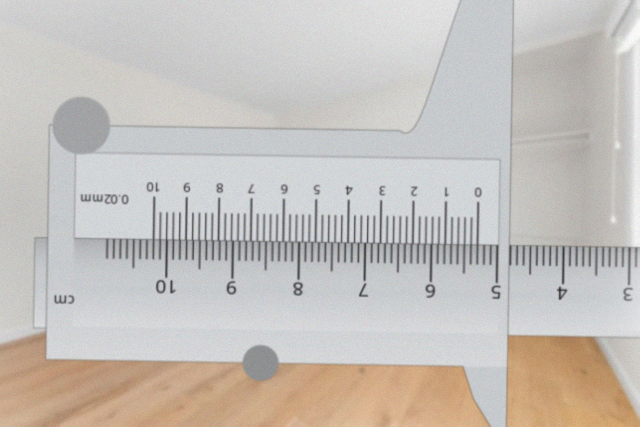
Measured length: 53.0 mm
